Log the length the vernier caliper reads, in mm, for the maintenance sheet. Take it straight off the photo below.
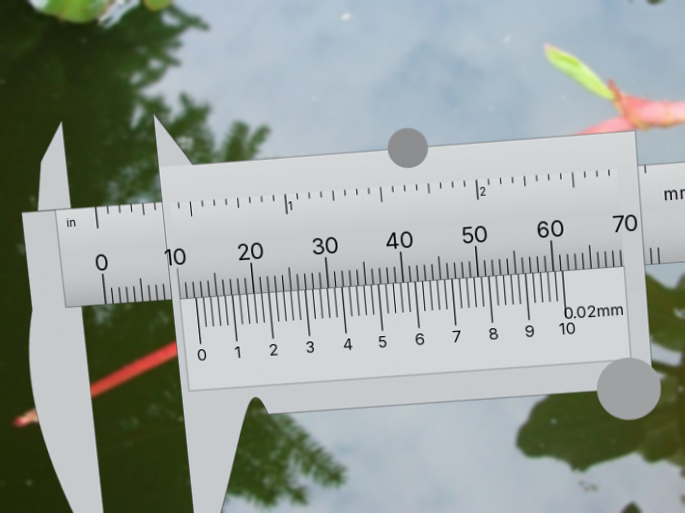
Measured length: 12.2 mm
